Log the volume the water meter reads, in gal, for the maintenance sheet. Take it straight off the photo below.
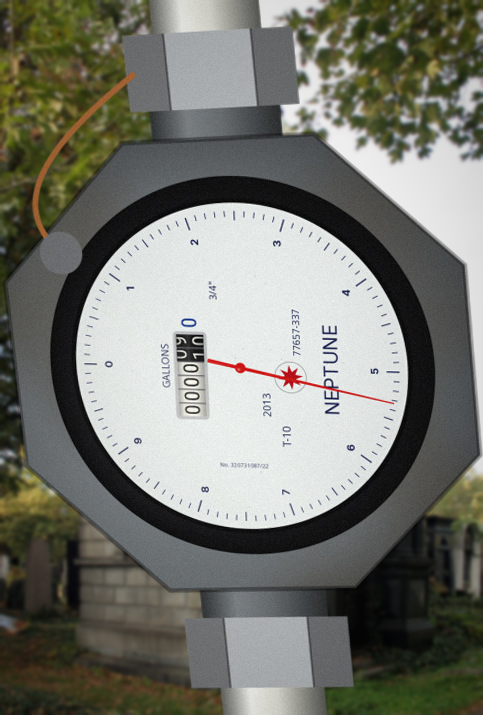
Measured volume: 95.3 gal
